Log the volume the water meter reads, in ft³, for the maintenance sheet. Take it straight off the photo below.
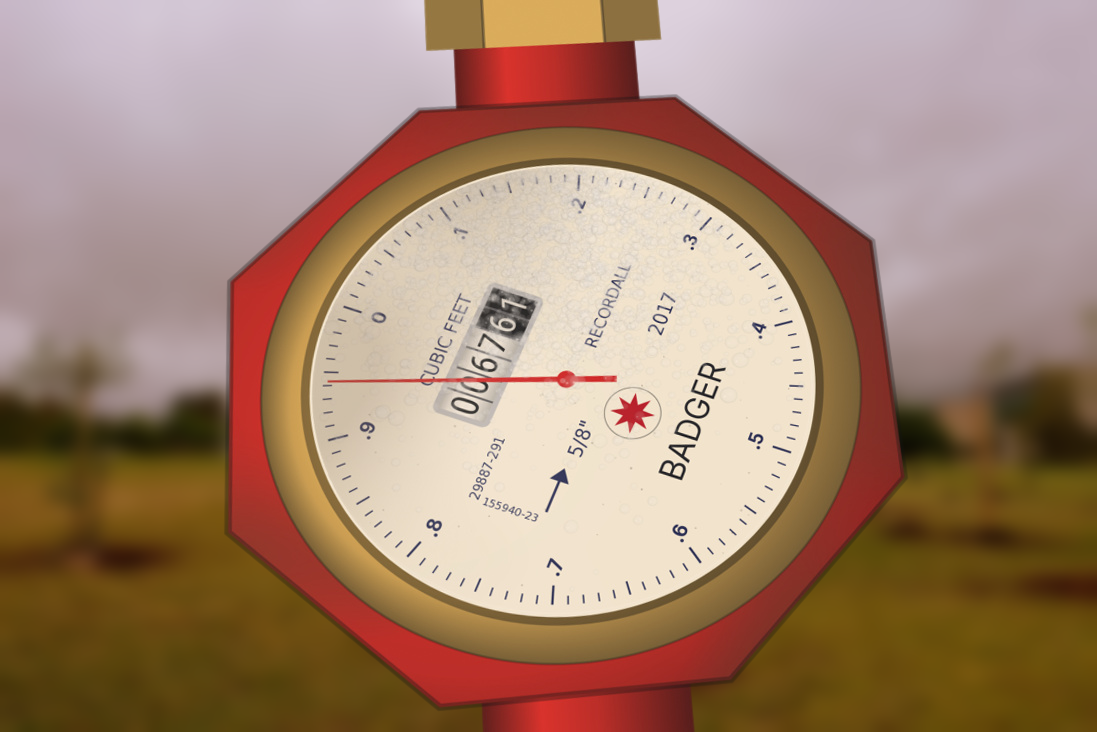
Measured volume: 6760.94 ft³
